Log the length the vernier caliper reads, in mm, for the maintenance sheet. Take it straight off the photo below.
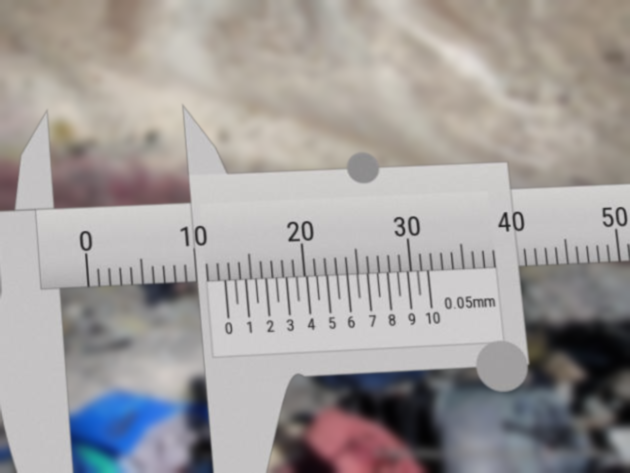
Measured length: 12.6 mm
